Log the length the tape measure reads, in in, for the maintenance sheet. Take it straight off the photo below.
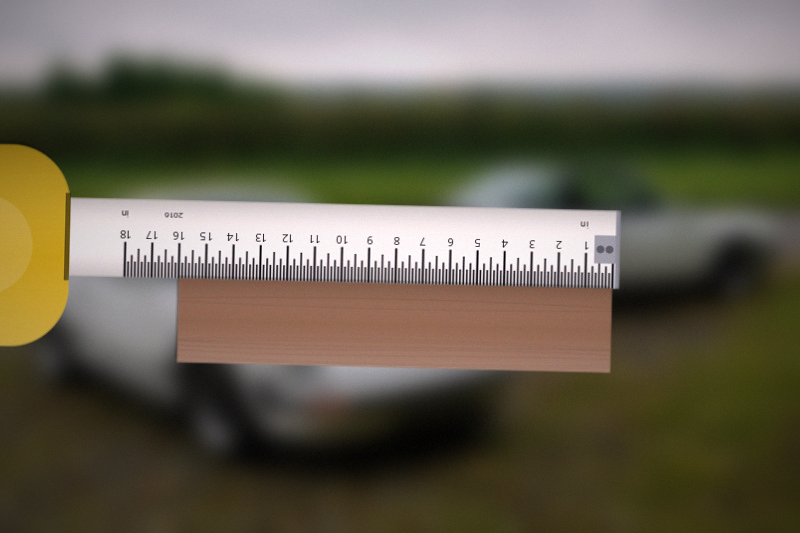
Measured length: 16 in
